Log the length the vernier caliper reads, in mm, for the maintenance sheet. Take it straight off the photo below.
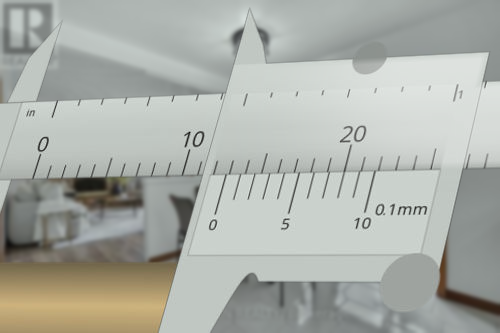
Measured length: 12.8 mm
